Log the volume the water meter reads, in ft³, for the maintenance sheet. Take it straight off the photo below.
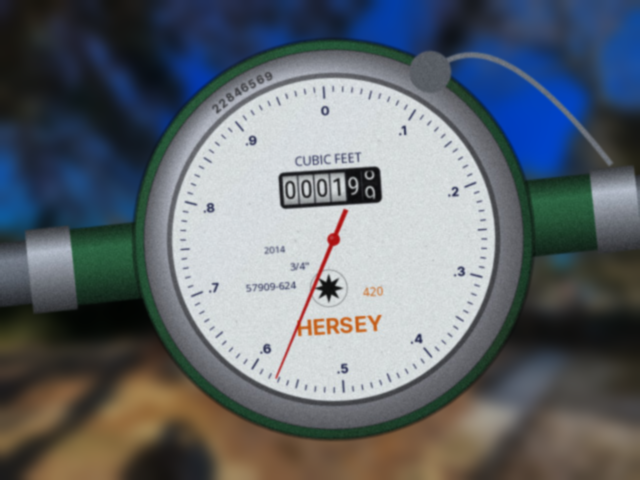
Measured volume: 198.57 ft³
